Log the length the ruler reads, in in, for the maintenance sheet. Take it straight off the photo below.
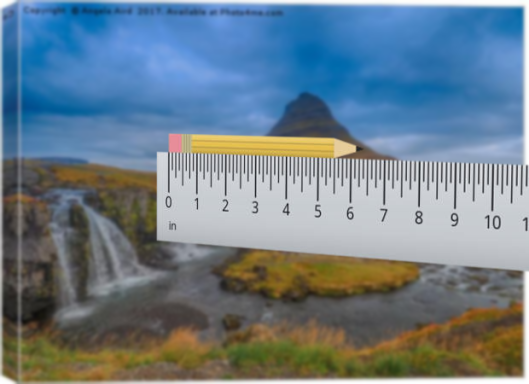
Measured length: 6.375 in
